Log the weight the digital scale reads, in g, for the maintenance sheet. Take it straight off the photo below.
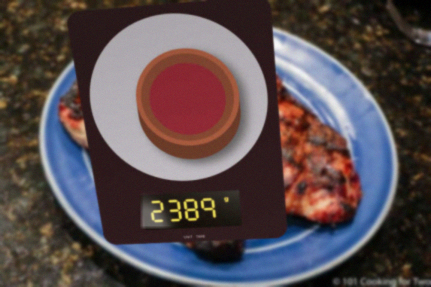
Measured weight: 2389 g
